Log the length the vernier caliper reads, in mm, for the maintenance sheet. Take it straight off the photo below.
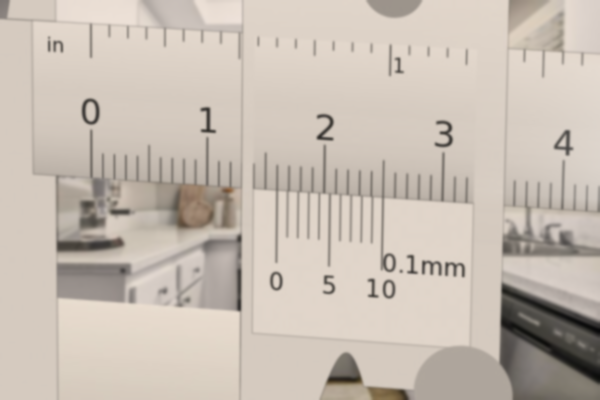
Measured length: 16.0 mm
